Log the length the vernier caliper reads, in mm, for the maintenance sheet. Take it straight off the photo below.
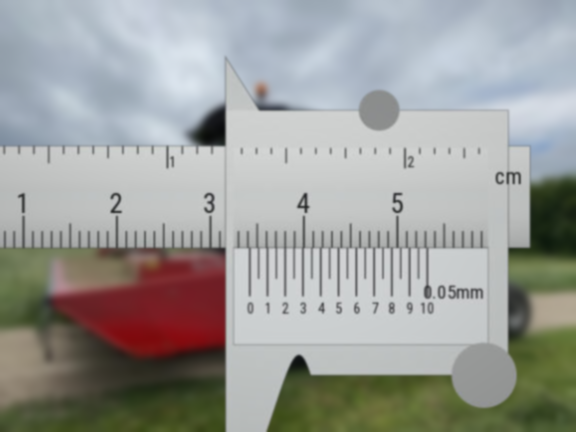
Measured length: 34.2 mm
